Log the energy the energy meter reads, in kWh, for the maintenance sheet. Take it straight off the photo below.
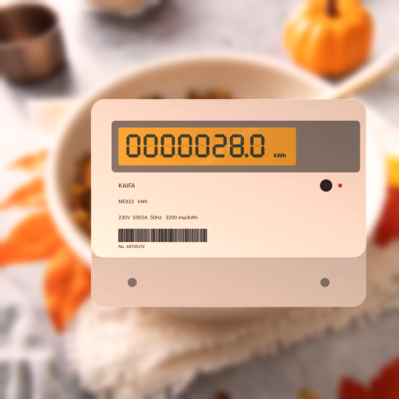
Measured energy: 28.0 kWh
